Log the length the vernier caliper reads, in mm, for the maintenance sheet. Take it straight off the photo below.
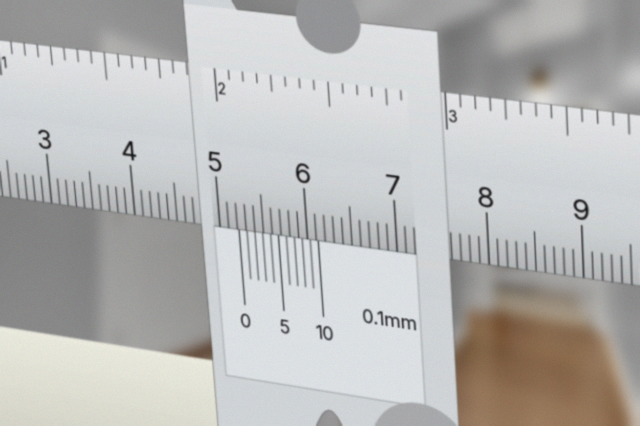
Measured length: 52.2 mm
